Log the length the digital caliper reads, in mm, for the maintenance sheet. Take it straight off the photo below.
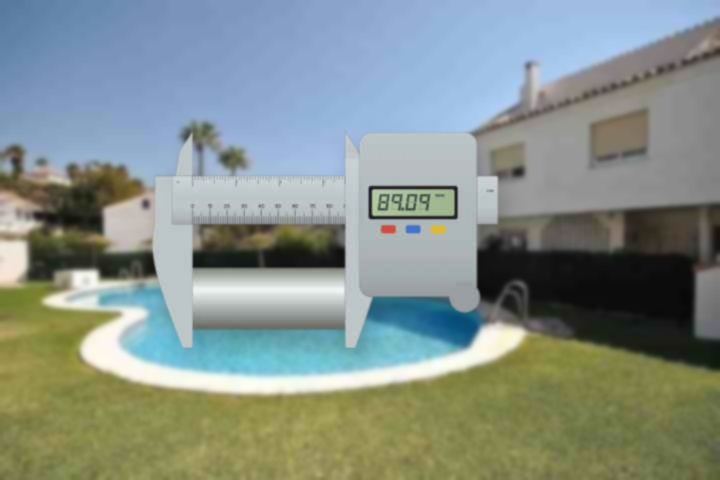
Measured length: 89.09 mm
